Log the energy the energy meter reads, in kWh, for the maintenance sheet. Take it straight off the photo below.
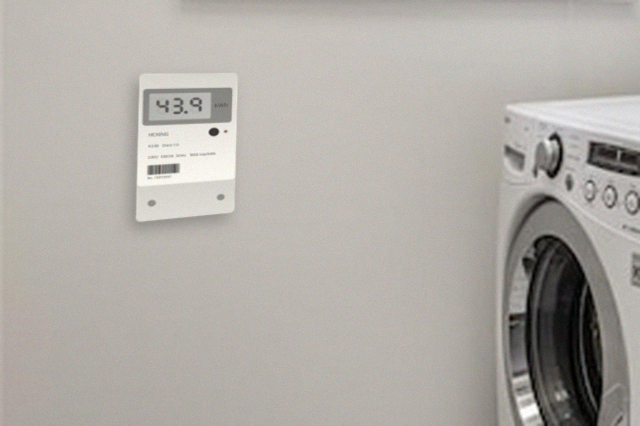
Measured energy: 43.9 kWh
